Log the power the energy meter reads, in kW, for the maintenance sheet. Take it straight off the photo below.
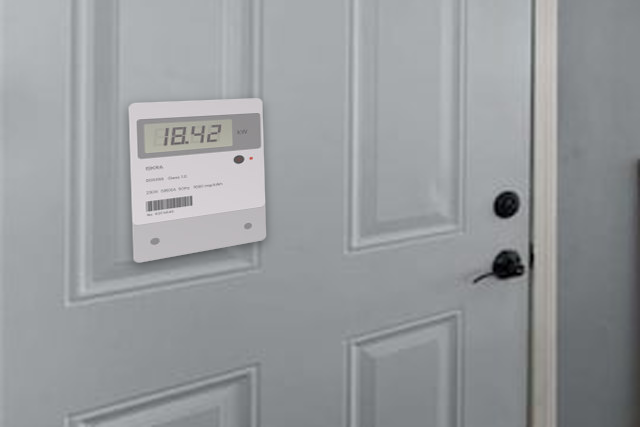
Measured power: 18.42 kW
